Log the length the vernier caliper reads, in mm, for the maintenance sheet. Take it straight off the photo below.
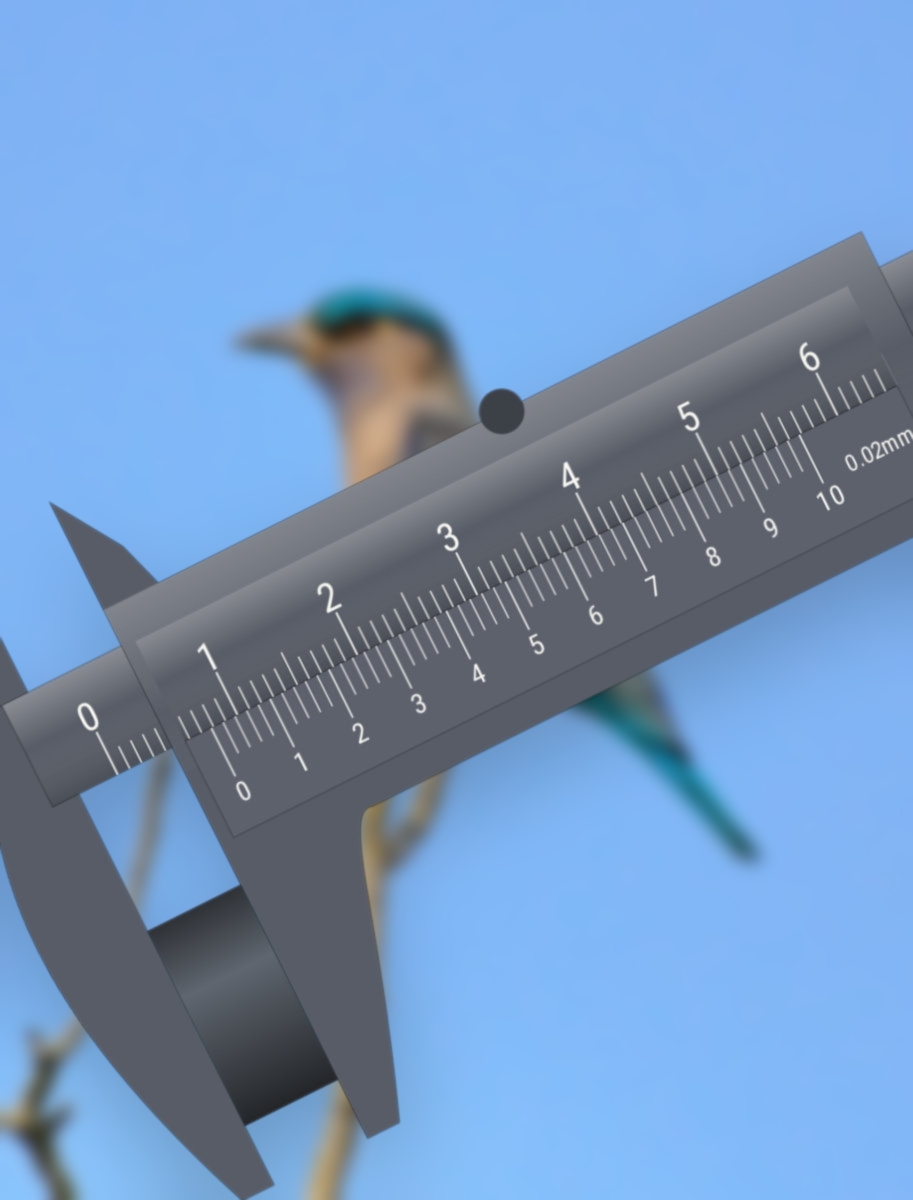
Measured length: 7.8 mm
